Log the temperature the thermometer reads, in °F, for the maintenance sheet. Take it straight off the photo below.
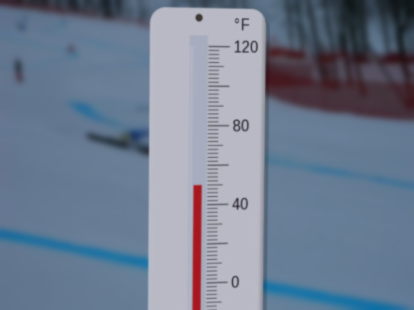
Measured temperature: 50 °F
